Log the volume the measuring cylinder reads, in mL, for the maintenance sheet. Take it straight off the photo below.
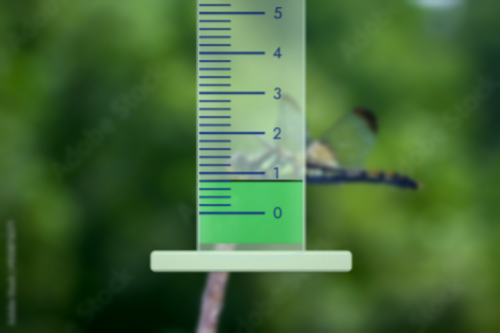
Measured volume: 0.8 mL
